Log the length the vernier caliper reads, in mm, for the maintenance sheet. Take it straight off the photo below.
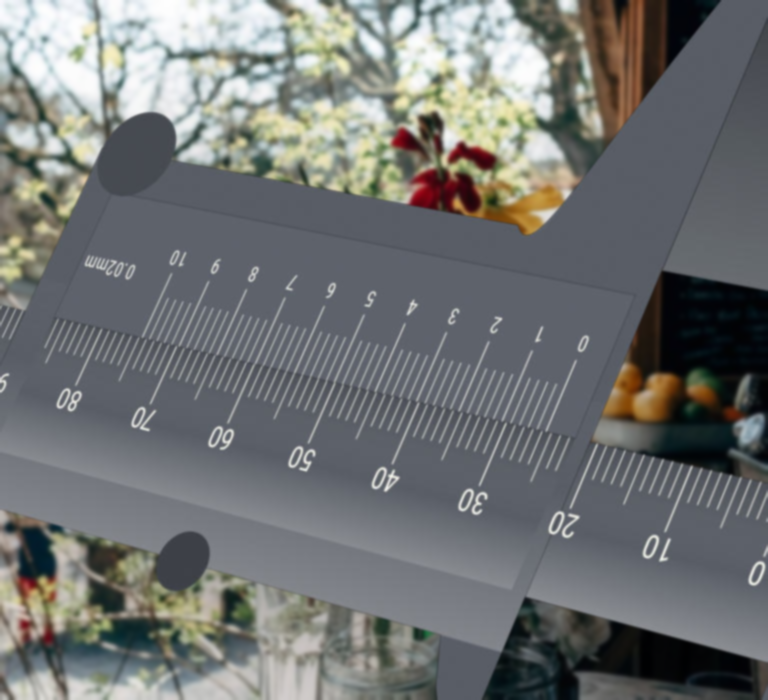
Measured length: 25.6 mm
